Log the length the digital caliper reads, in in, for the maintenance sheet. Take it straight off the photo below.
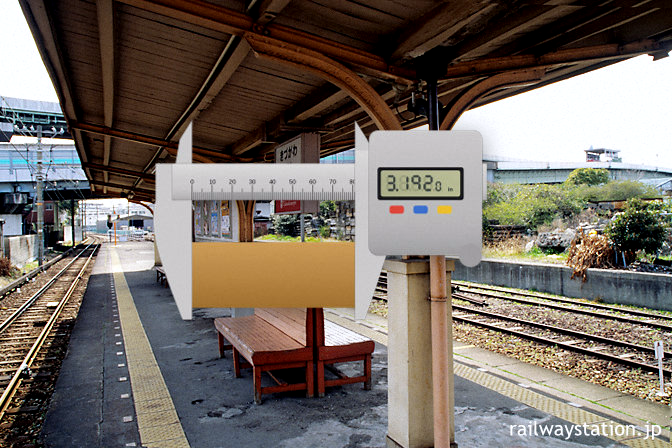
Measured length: 3.1920 in
